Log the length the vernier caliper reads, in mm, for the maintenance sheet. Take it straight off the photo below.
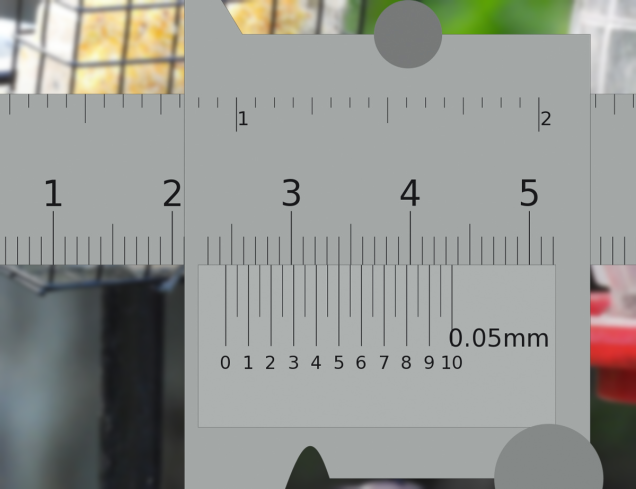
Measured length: 24.5 mm
